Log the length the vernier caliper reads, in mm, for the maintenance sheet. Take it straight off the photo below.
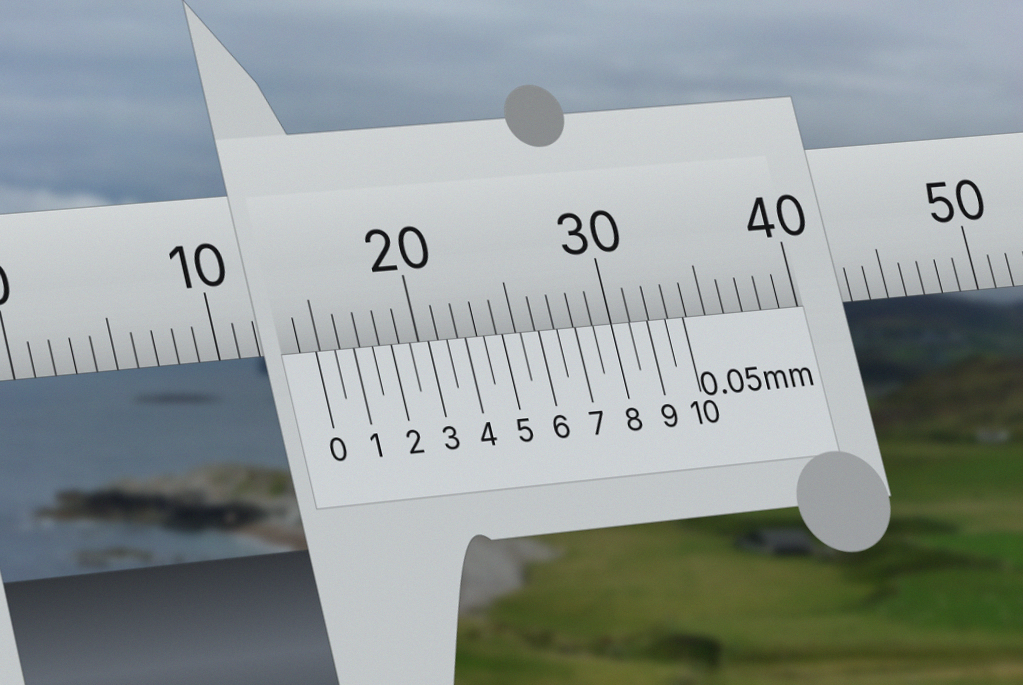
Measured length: 14.8 mm
